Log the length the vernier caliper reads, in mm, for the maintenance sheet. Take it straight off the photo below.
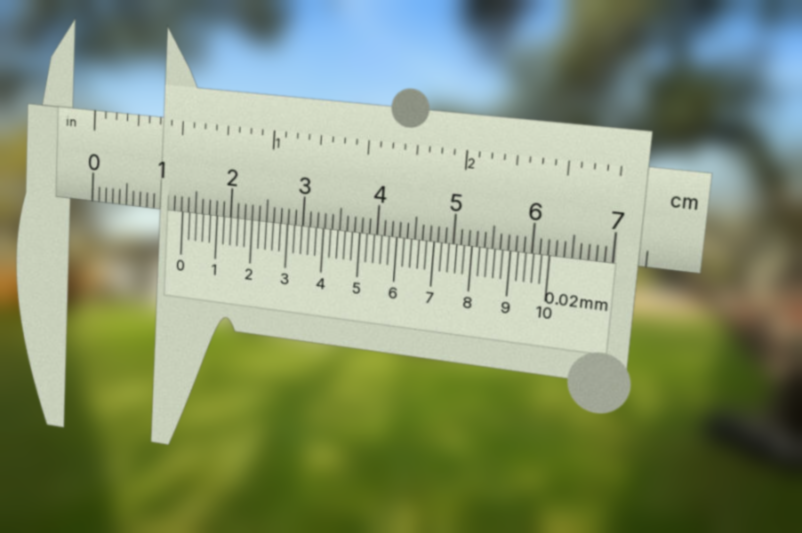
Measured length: 13.2 mm
